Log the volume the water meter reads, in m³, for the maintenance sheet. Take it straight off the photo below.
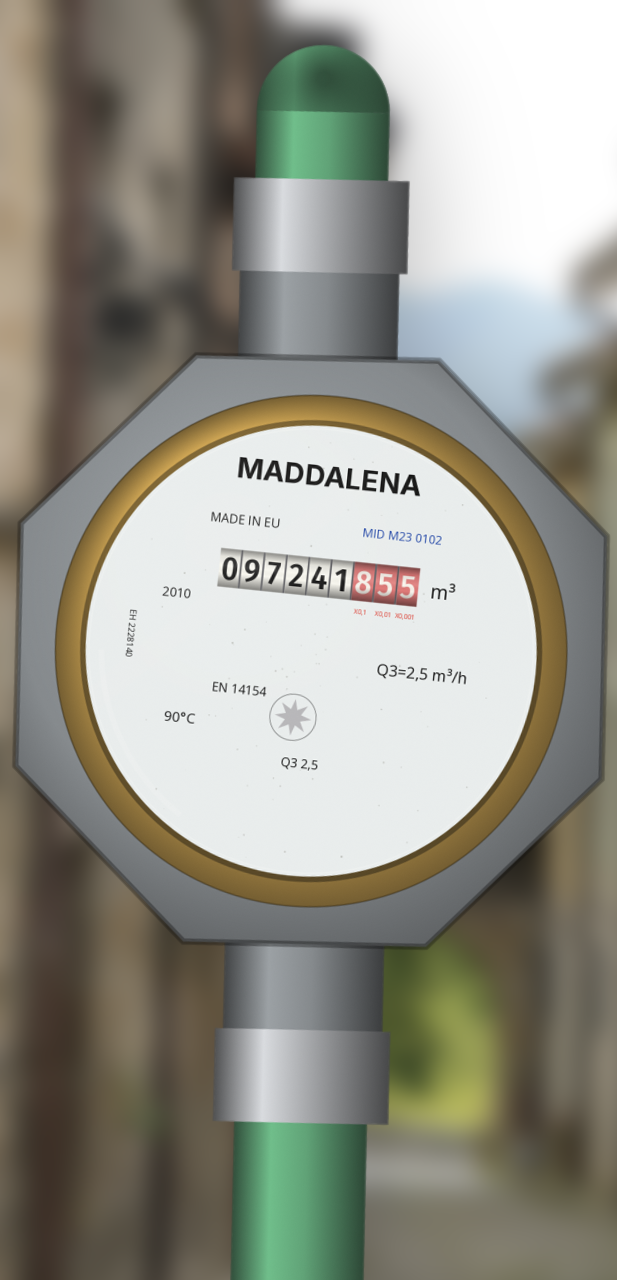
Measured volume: 97241.855 m³
